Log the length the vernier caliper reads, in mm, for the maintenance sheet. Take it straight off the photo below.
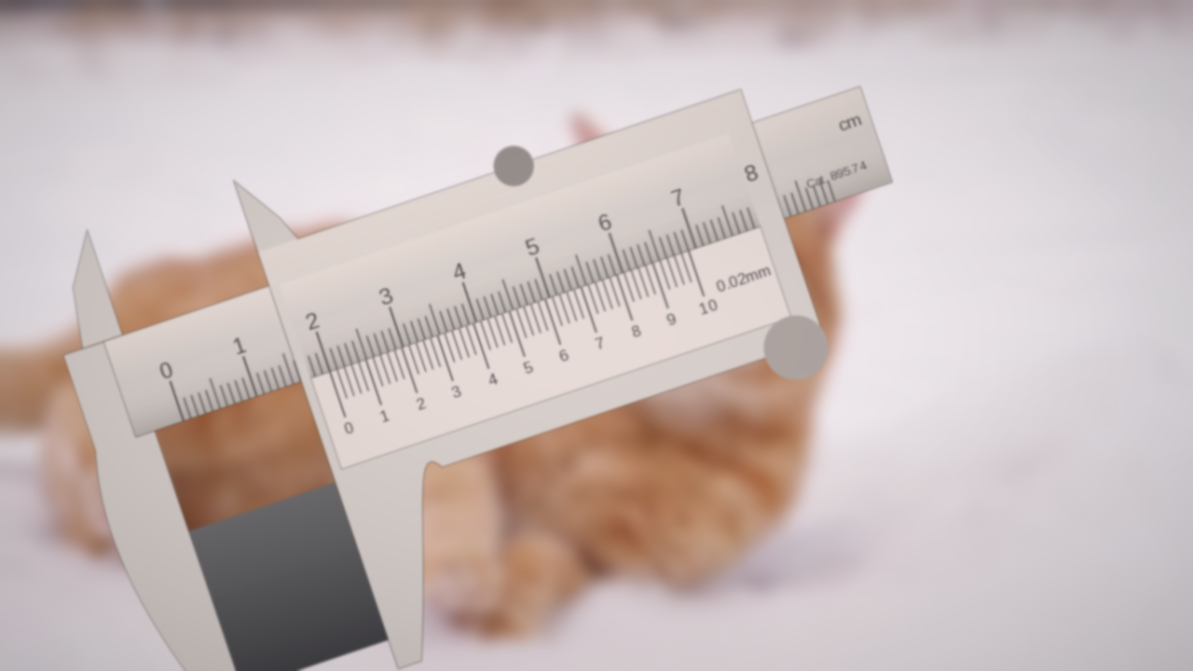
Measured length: 20.0 mm
